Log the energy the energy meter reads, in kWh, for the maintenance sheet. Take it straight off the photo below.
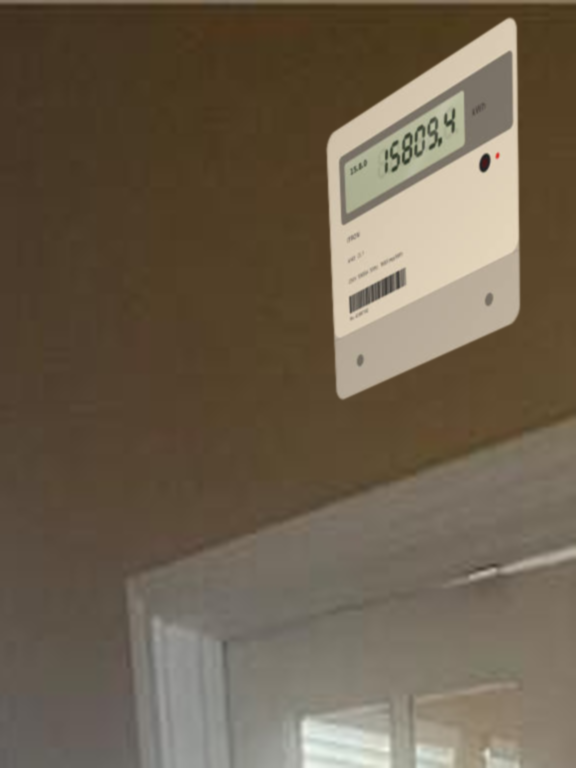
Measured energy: 15809.4 kWh
